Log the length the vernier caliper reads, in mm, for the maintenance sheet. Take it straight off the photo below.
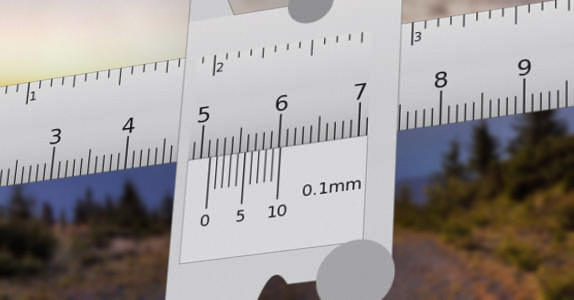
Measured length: 51.2 mm
